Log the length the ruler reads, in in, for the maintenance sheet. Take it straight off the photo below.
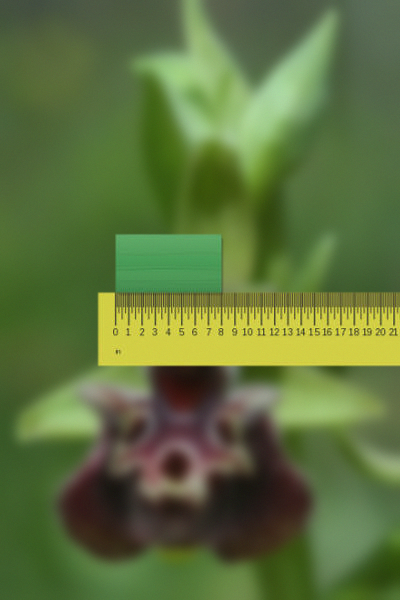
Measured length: 8 in
